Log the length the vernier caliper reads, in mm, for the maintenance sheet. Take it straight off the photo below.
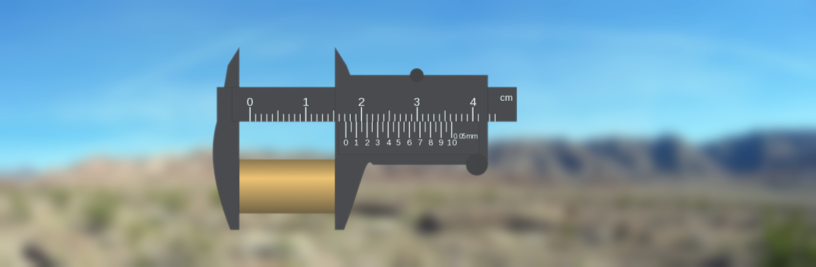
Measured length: 17.2 mm
